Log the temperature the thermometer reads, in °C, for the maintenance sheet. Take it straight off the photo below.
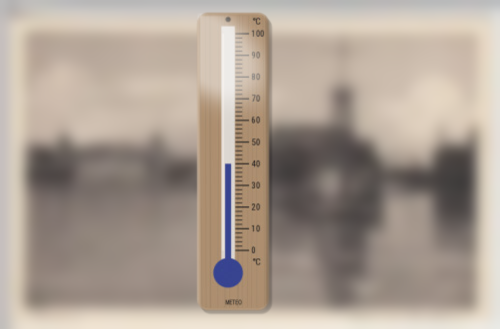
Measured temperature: 40 °C
